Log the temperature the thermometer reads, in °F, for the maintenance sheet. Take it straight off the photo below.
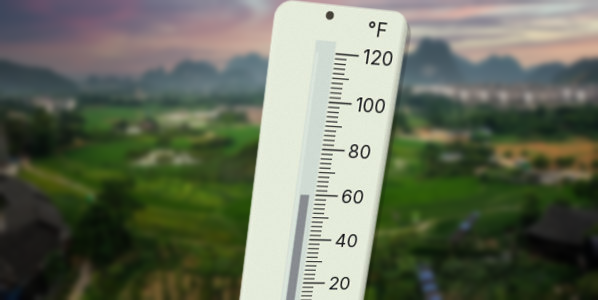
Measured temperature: 60 °F
